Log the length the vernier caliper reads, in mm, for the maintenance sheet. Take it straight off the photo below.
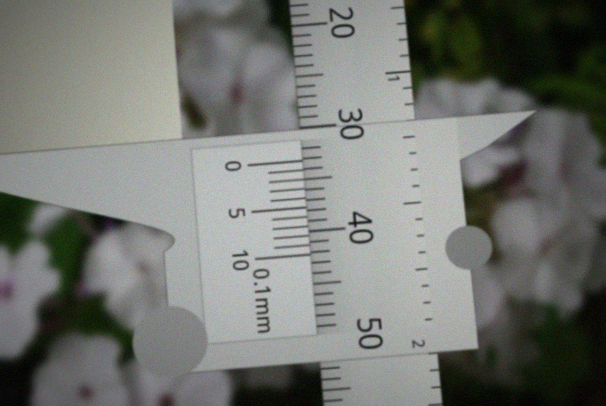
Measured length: 33.2 mm
